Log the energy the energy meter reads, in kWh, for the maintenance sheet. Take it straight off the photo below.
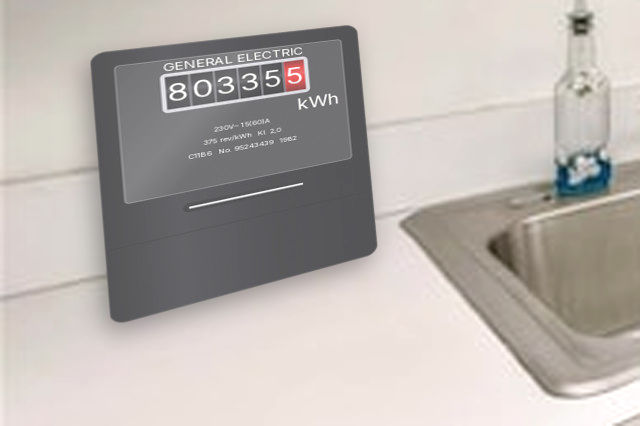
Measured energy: 80335.5 kWh
